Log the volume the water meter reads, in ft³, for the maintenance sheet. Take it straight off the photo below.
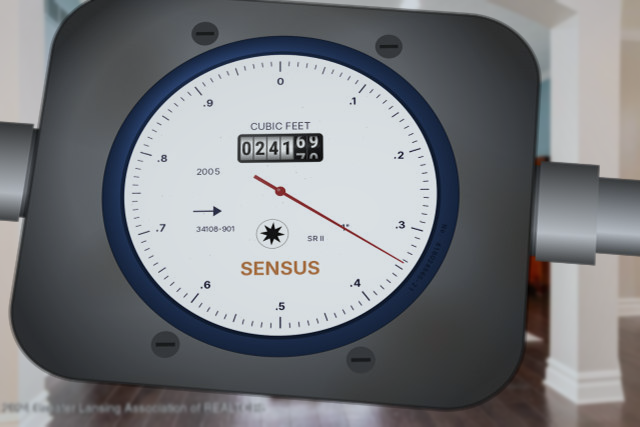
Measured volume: 24169.34 ft³
